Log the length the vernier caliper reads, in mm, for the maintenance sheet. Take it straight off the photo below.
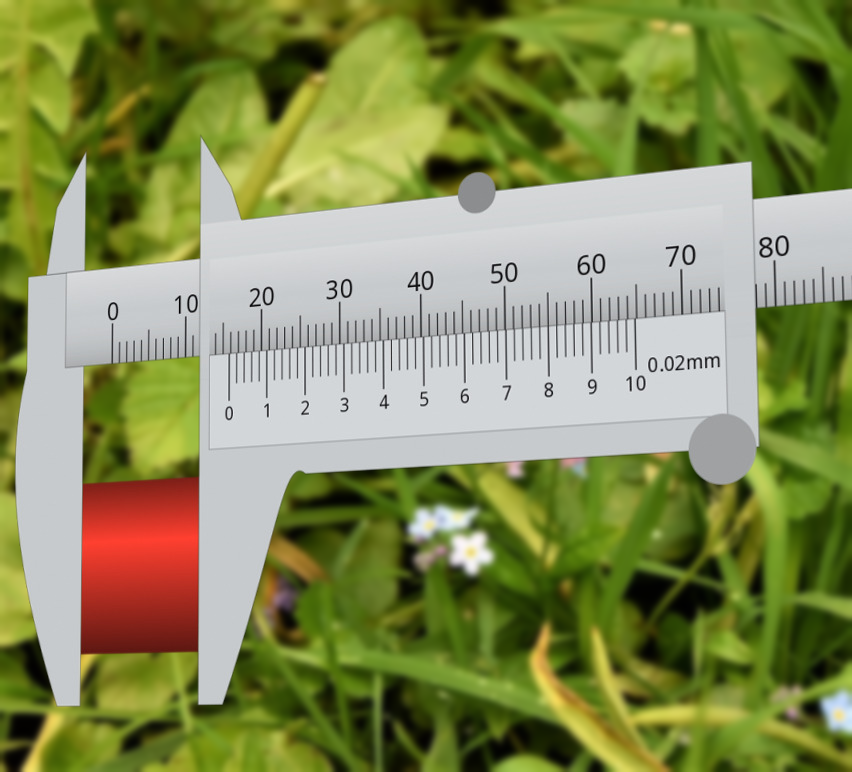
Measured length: 15.8 mm
